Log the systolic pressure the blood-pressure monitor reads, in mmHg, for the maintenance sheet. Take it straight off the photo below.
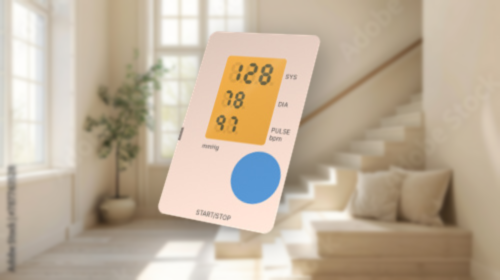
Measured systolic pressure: 128 mmHg
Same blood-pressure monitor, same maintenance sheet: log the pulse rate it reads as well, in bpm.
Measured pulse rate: 97 bpm
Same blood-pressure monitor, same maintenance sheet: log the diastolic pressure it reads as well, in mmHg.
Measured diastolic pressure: 78 mmHg
